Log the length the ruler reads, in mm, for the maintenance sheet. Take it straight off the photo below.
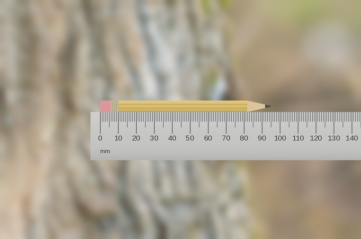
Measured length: 95 mm
